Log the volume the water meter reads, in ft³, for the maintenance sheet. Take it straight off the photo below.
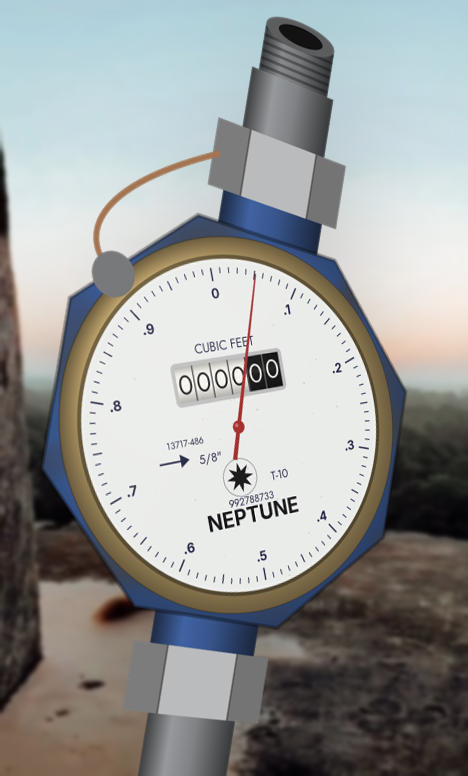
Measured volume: 0.05 ft³
